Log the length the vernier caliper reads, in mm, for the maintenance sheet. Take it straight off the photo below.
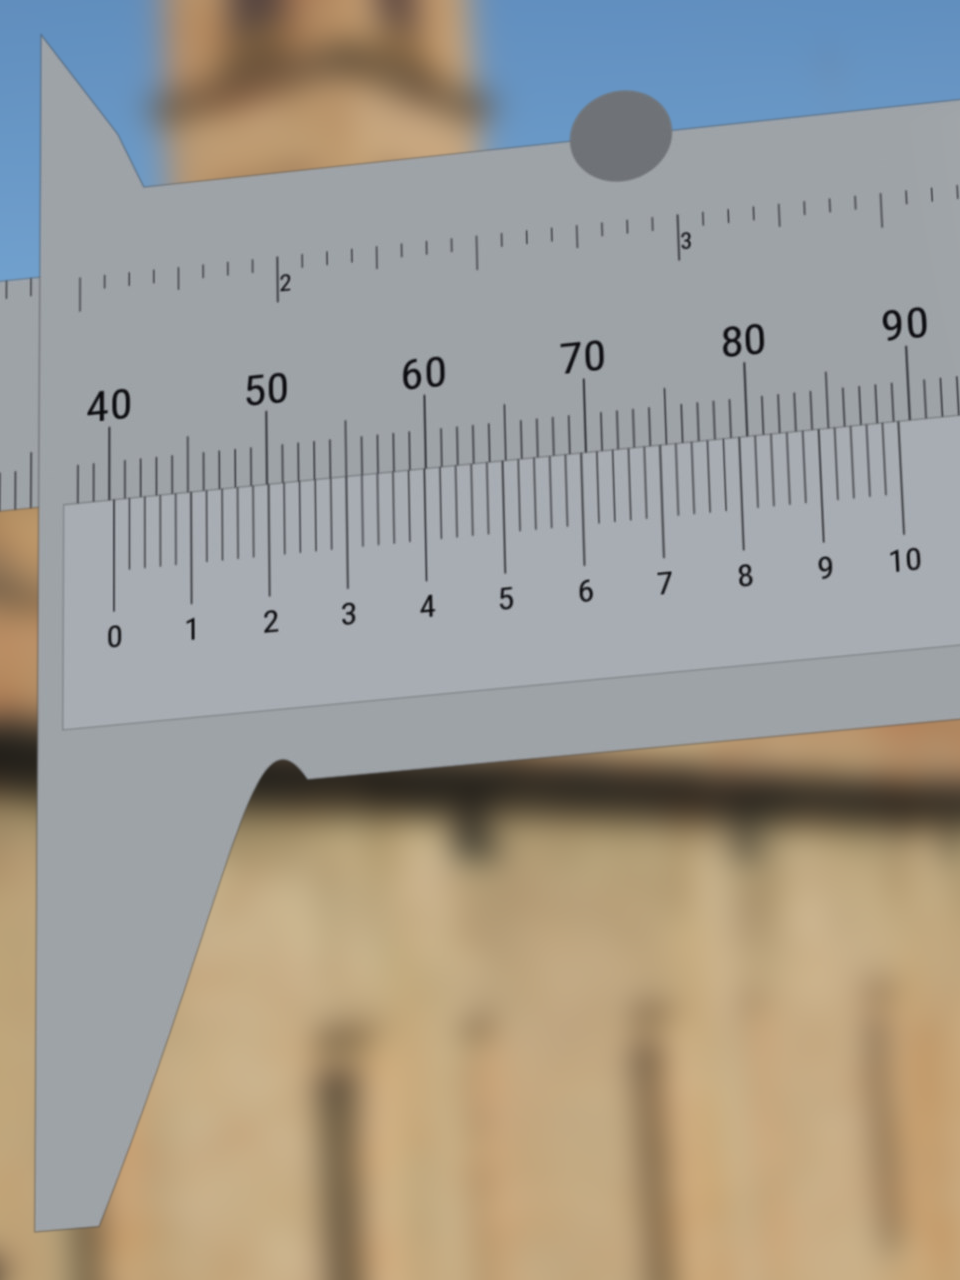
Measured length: 40.3 mm
